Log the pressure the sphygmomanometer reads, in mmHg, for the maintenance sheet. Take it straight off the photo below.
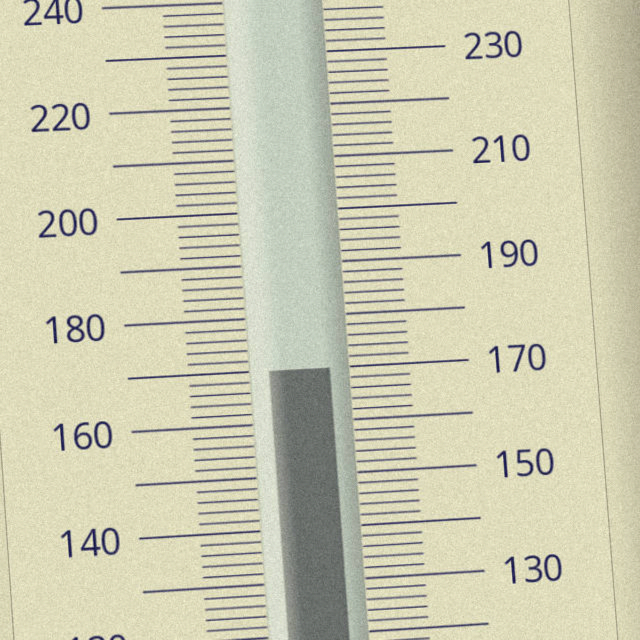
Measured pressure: 170 mmHg
